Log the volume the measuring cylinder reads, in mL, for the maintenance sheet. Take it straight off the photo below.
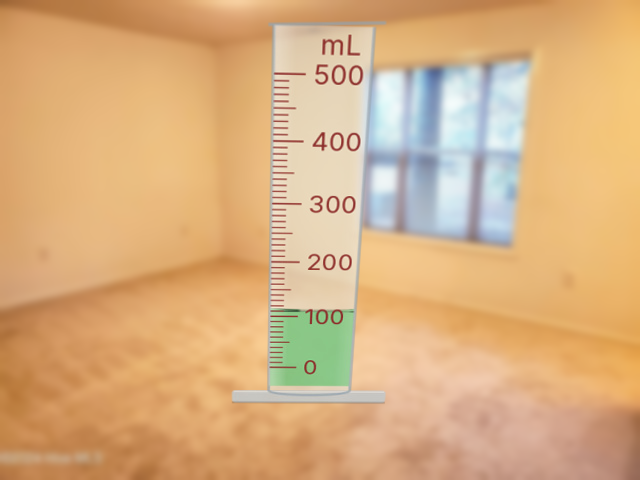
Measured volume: 110 mL
